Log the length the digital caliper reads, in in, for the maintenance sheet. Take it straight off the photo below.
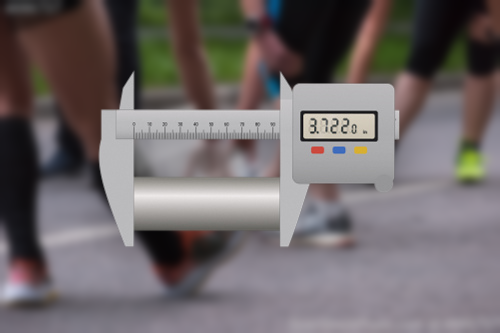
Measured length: 3.7220 in
